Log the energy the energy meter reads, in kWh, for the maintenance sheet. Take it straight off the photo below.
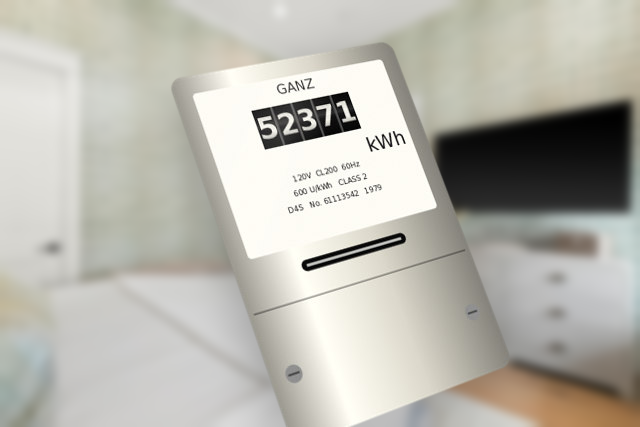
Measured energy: 52371 kWh
